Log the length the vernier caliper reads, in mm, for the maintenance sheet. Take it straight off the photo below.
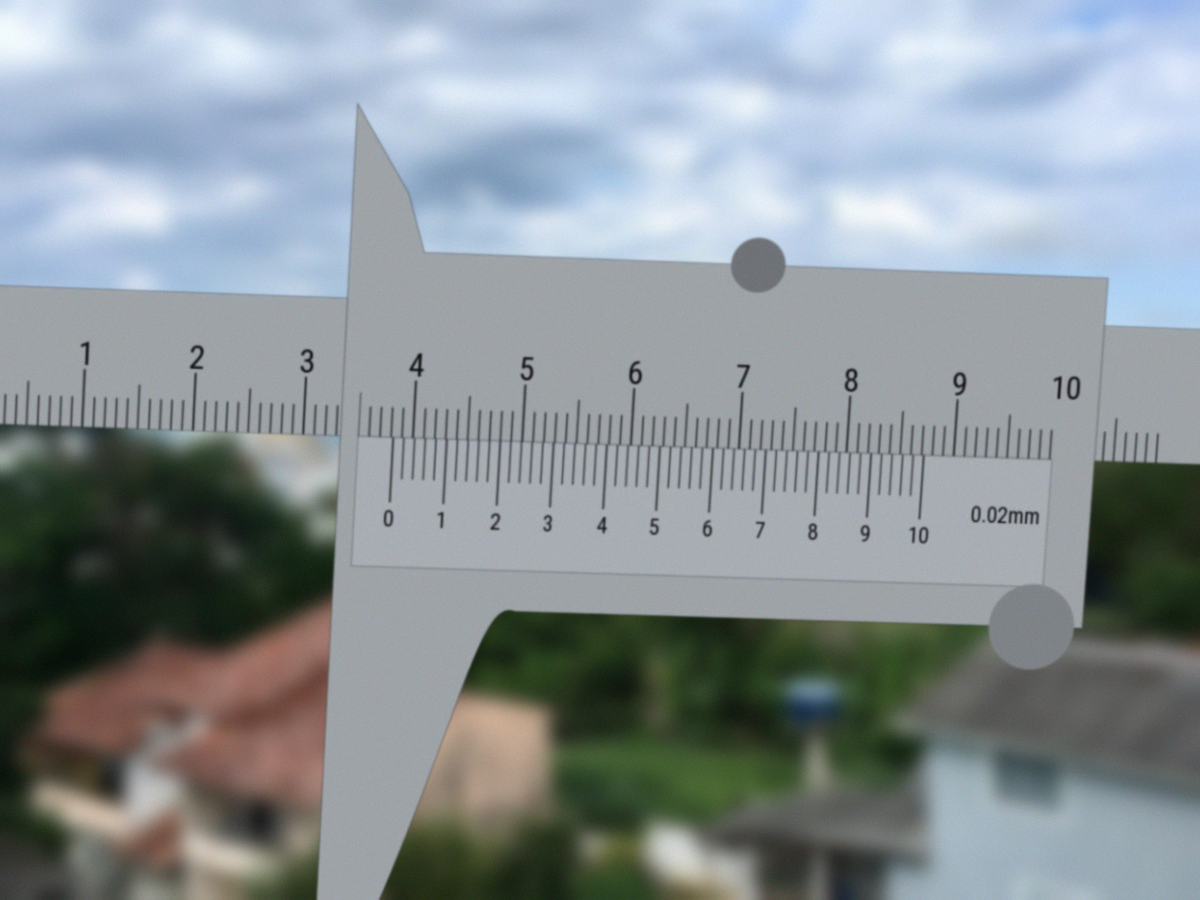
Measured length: 38.2 mm
